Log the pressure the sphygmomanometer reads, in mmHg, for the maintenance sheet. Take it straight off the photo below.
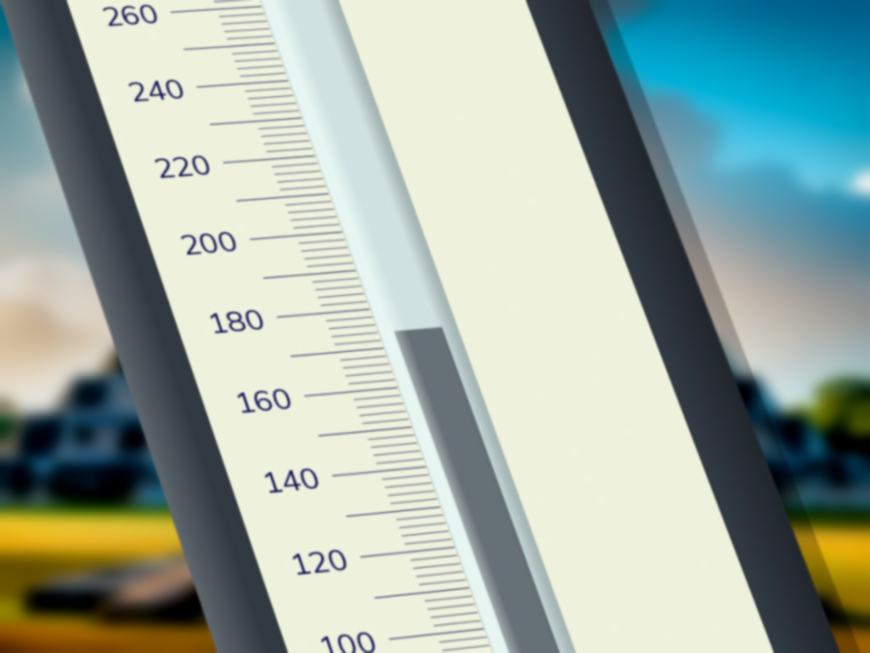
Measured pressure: 174 mmHg
